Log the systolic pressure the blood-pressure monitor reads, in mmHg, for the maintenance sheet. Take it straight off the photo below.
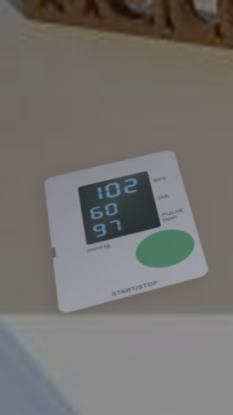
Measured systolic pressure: 102 mmHg
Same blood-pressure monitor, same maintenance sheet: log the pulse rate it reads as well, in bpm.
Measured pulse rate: 97 bpm
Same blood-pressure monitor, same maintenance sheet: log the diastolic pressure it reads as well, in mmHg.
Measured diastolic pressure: 60 mmHg
